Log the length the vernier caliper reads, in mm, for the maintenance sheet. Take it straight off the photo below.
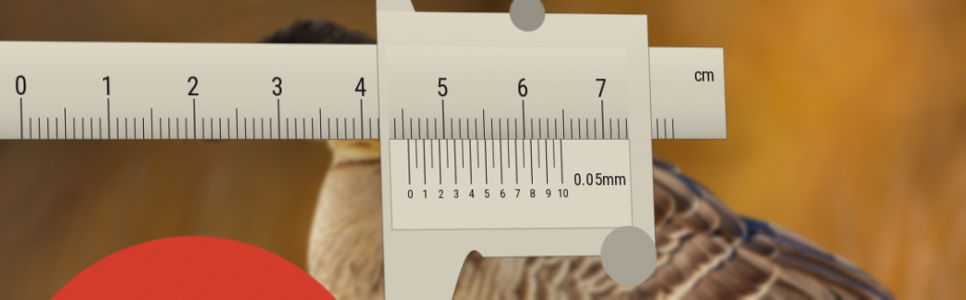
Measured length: 45.6 mm
